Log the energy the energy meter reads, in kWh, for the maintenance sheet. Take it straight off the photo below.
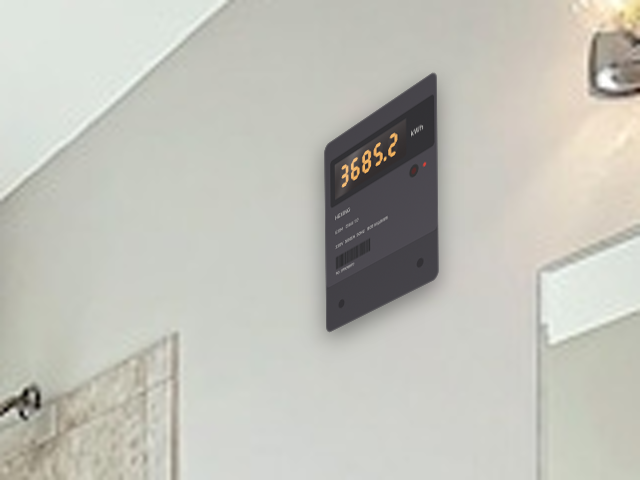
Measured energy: 3685.2 kWh
